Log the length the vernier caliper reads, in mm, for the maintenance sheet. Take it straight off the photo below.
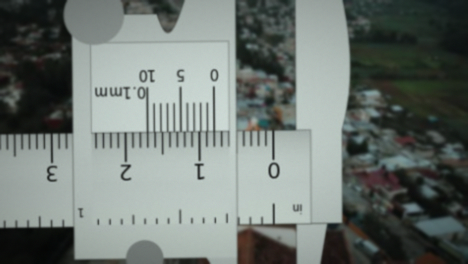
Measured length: 8.0 mm
